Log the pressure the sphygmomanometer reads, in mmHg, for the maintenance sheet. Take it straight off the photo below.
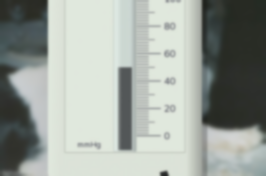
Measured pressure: 50 mmHg
